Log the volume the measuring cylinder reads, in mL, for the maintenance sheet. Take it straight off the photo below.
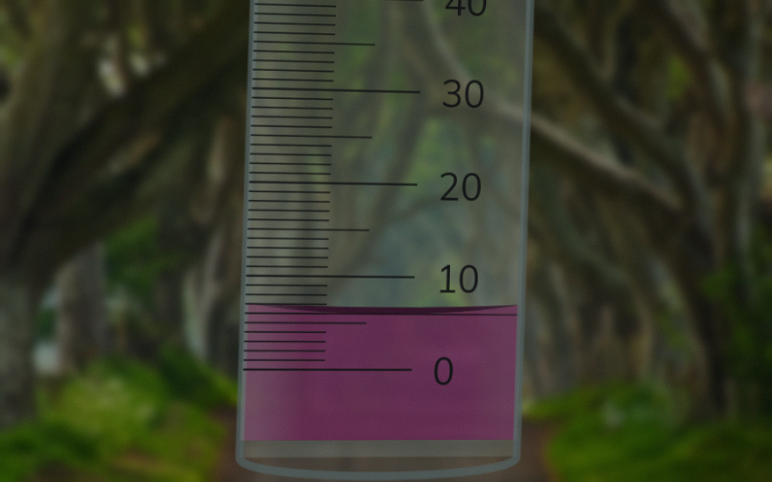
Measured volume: 6 mL
